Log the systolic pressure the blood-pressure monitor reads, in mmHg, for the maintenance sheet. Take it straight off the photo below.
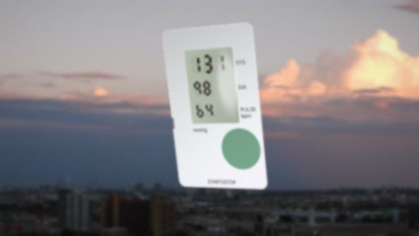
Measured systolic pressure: 131 mmHg
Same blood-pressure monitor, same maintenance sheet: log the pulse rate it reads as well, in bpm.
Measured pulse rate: 64 bpm
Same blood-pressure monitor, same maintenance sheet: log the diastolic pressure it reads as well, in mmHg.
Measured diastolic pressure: 98 mmHg
